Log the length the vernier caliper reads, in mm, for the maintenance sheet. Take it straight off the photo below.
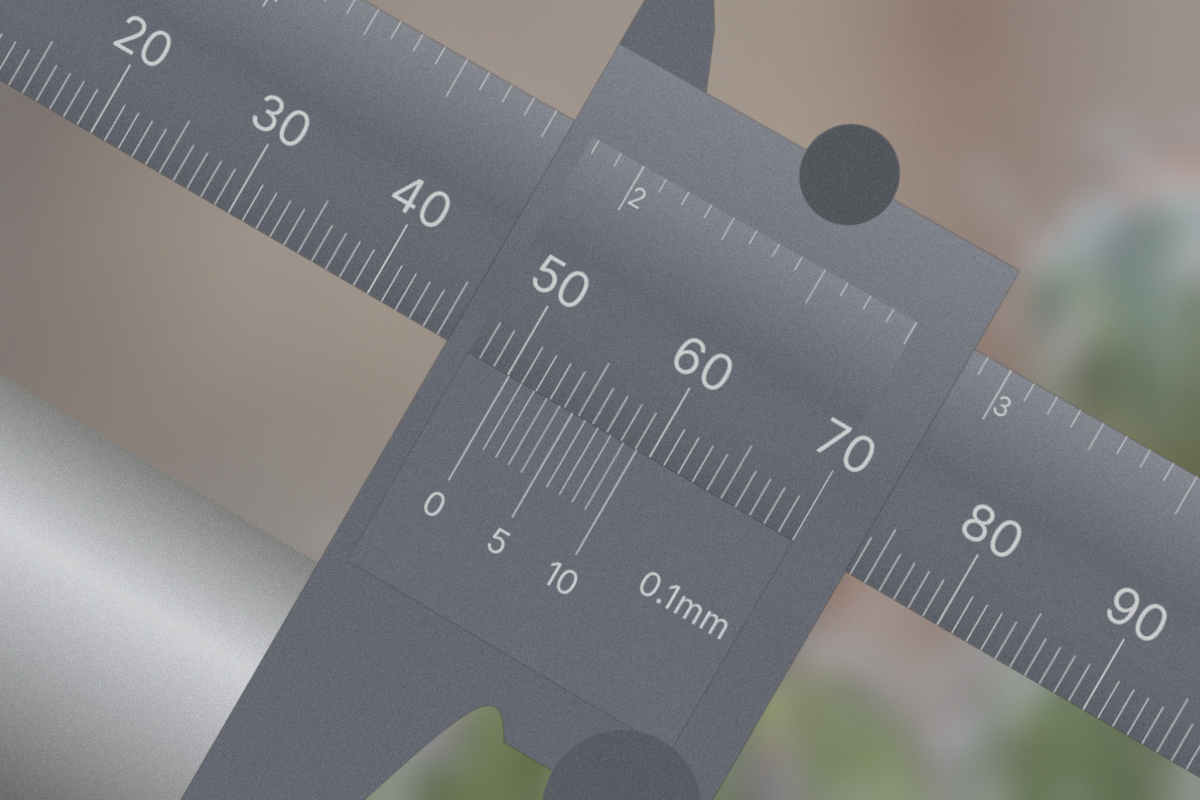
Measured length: 50.1 mm
